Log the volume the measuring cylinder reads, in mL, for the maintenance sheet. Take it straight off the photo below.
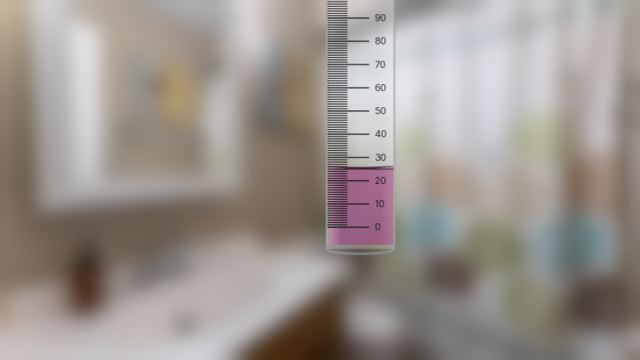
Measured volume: 25 mL
